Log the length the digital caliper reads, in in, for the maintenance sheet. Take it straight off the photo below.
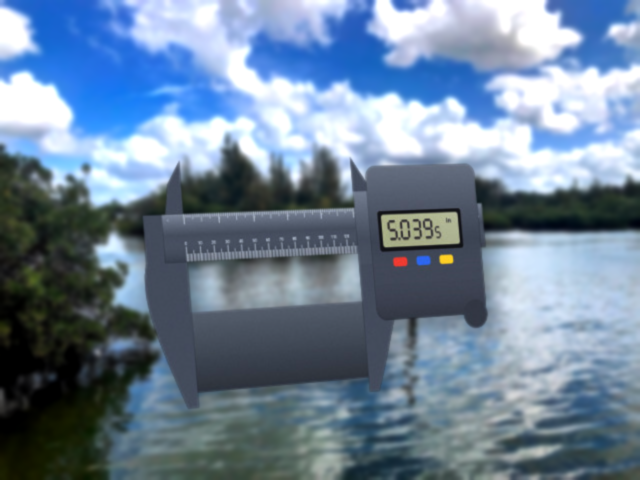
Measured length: 5.0395 in
